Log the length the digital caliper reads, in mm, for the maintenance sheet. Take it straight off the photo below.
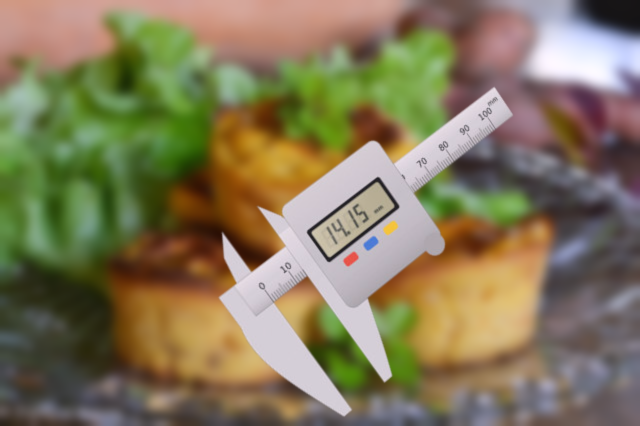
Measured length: 14.15 mm
